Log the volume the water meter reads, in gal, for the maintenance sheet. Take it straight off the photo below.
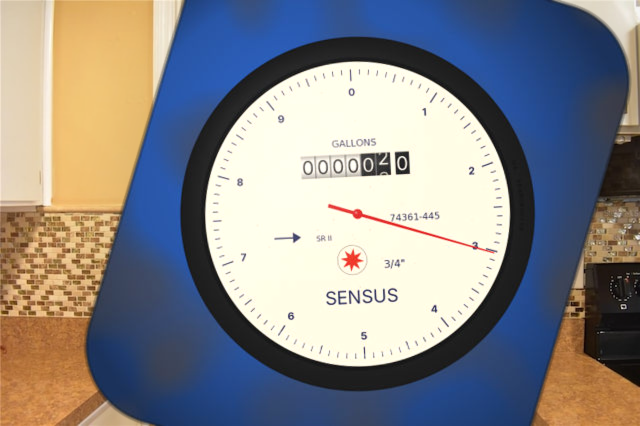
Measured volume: 23.0 gal
